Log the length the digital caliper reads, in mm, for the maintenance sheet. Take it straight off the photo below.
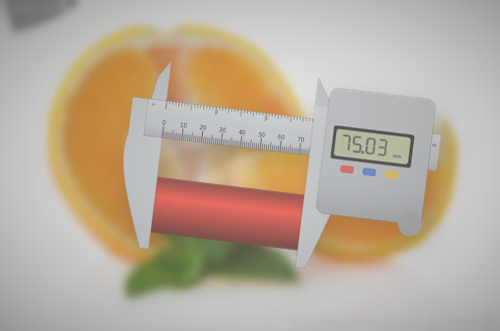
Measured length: 75.03 mm
